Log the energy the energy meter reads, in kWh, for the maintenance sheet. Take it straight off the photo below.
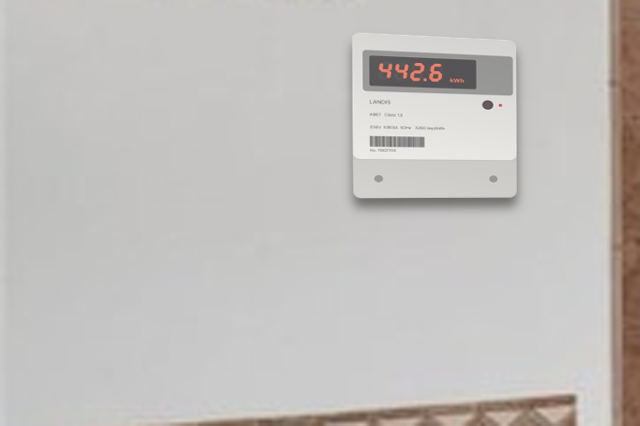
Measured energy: 442.6 kWh
